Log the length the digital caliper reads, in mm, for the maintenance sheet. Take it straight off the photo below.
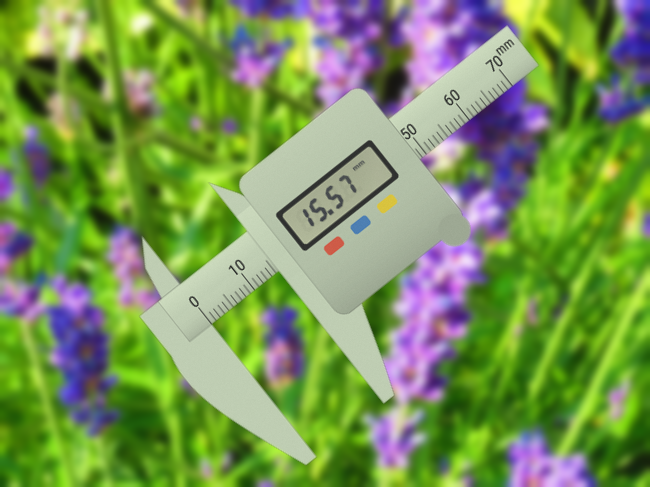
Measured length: 15.57 mm
